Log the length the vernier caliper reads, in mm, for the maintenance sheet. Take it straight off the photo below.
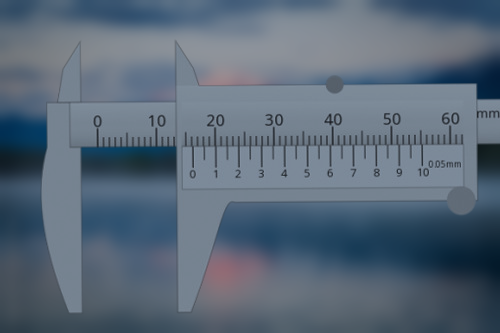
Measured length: 16.2 mm
